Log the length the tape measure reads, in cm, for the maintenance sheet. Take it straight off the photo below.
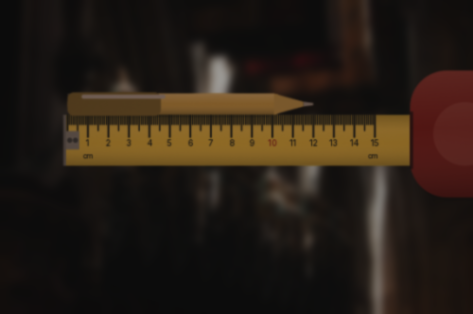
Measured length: 12 cm
